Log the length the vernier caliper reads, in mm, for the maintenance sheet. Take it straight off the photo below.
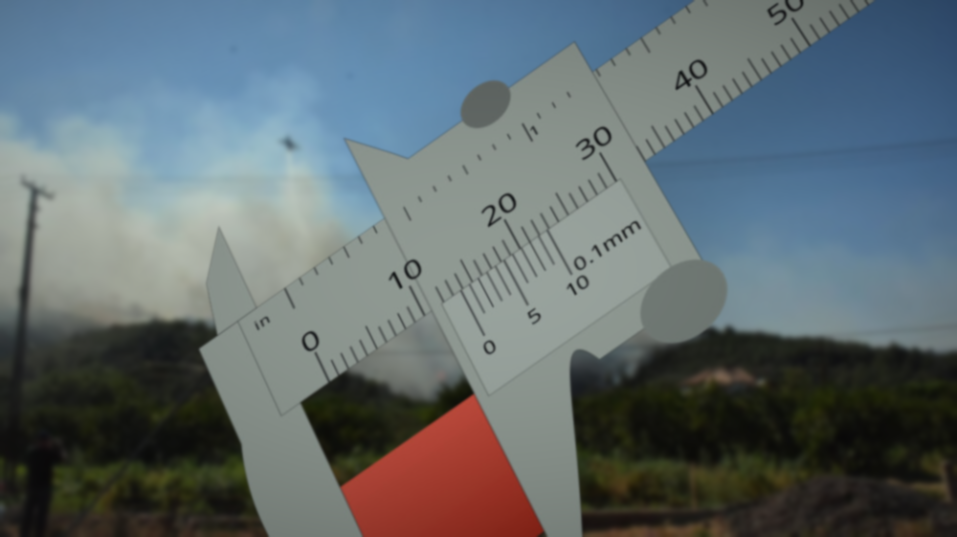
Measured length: 13.8 mm
